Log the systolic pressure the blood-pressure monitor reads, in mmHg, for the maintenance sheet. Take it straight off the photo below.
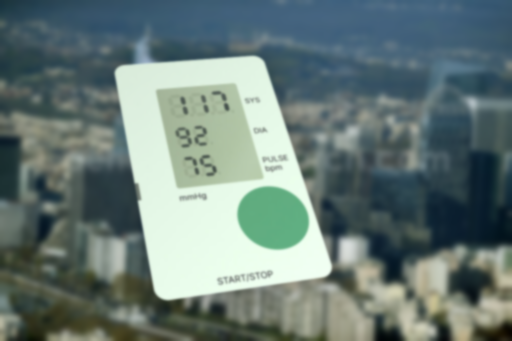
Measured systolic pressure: 117 mmHg
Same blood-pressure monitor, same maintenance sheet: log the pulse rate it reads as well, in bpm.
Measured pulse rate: 75 bpm
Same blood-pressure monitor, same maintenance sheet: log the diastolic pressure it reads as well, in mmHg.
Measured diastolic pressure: 92 mmHg
